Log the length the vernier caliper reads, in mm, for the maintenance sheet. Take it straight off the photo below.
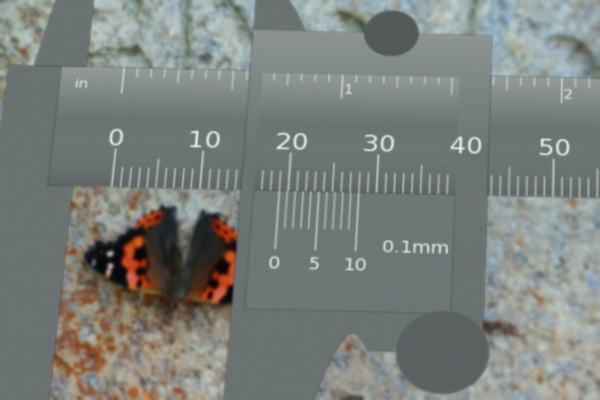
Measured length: 19.0 mm
